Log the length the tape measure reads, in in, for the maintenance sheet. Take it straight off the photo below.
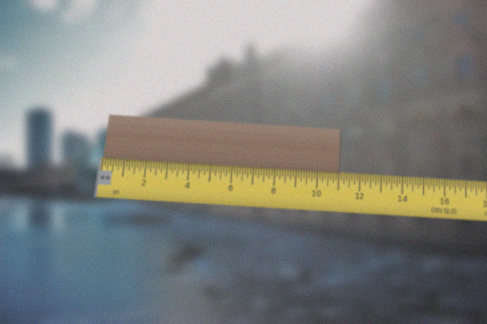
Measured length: 11 in
